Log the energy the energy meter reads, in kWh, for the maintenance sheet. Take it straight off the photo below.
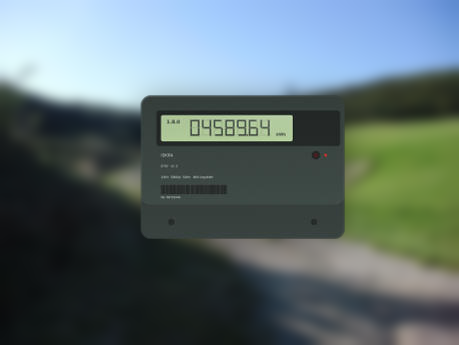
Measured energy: 4589.64 kWh
